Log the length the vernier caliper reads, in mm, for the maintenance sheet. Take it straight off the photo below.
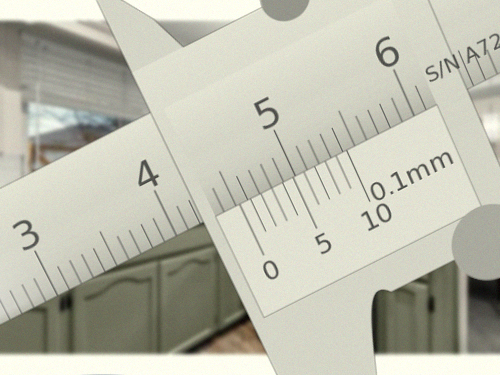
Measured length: 45.3 mm
